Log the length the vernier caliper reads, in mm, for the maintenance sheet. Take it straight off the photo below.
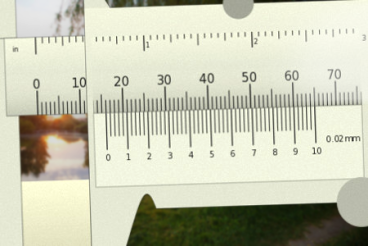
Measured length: 16.0 mm
